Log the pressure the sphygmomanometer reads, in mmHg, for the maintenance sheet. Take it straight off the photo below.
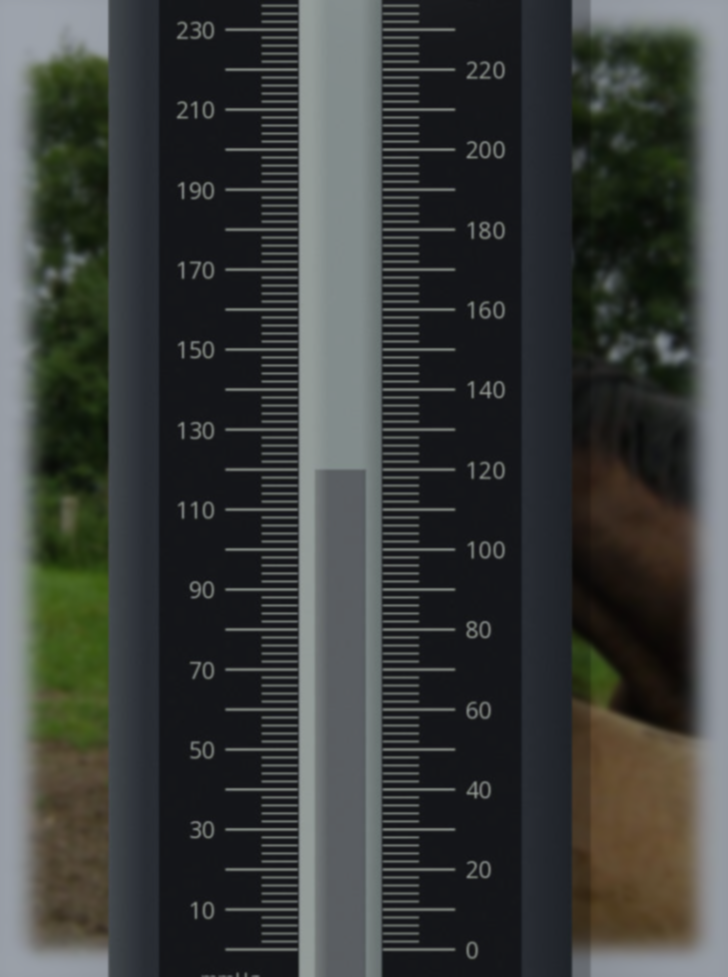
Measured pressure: 120 mmHg
